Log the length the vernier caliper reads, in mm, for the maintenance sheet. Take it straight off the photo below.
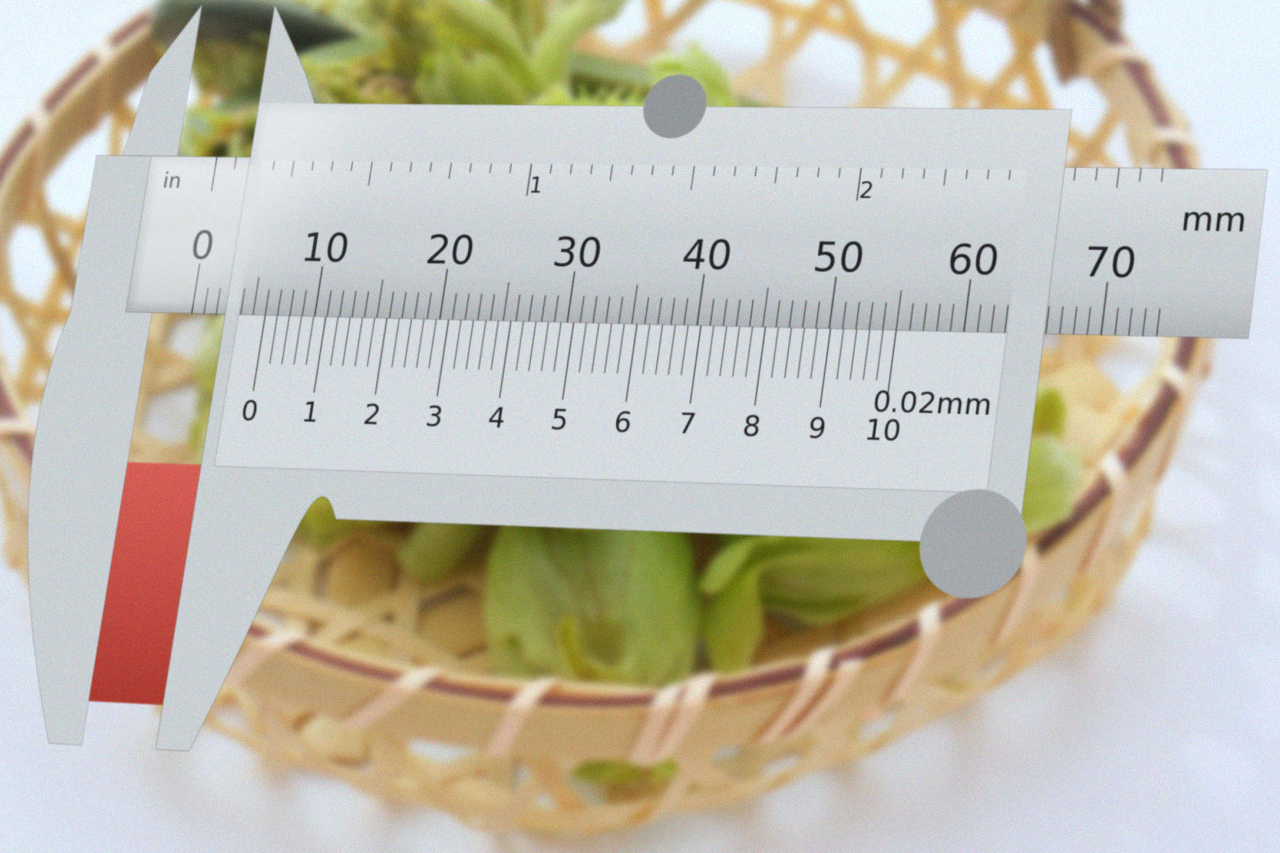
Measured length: 6.0 mm
